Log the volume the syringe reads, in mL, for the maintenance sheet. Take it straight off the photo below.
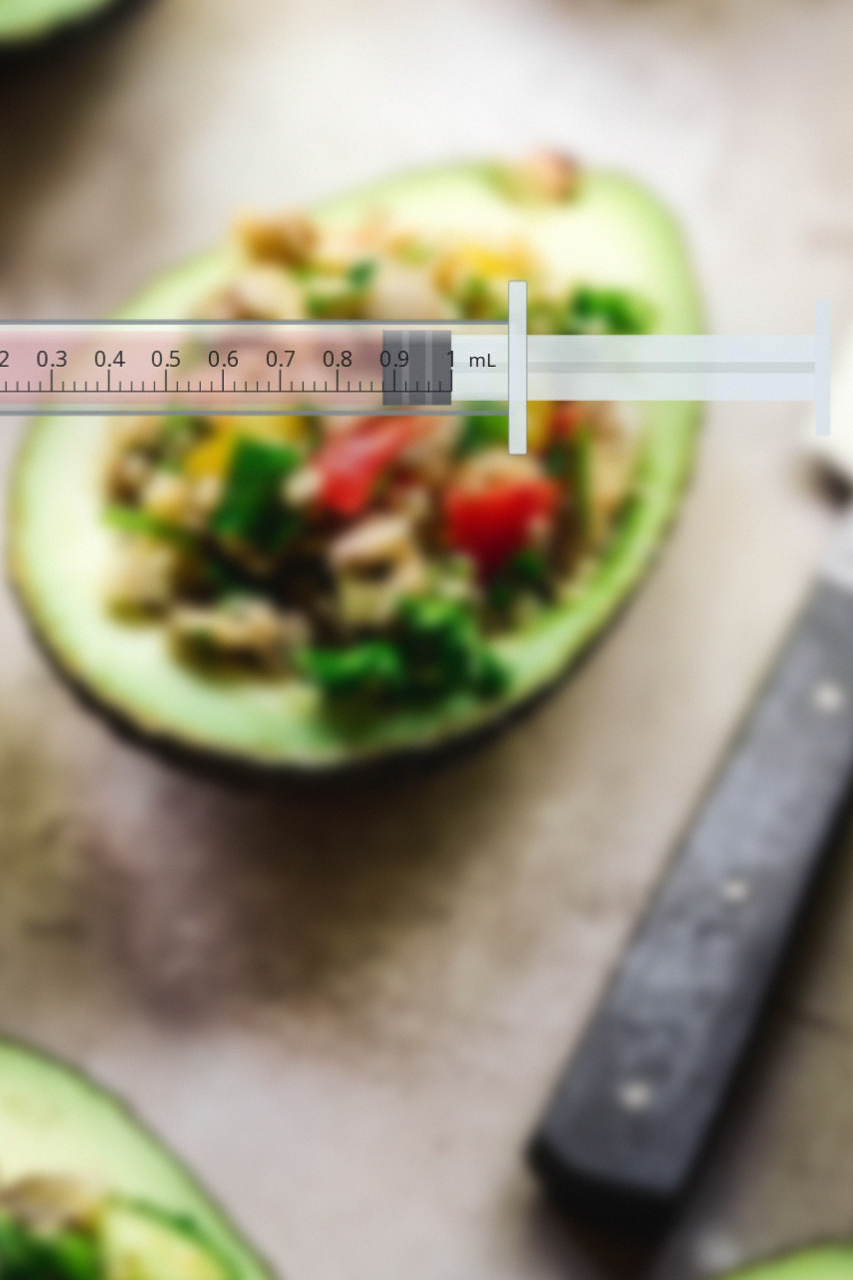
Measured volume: 0.88 mL
